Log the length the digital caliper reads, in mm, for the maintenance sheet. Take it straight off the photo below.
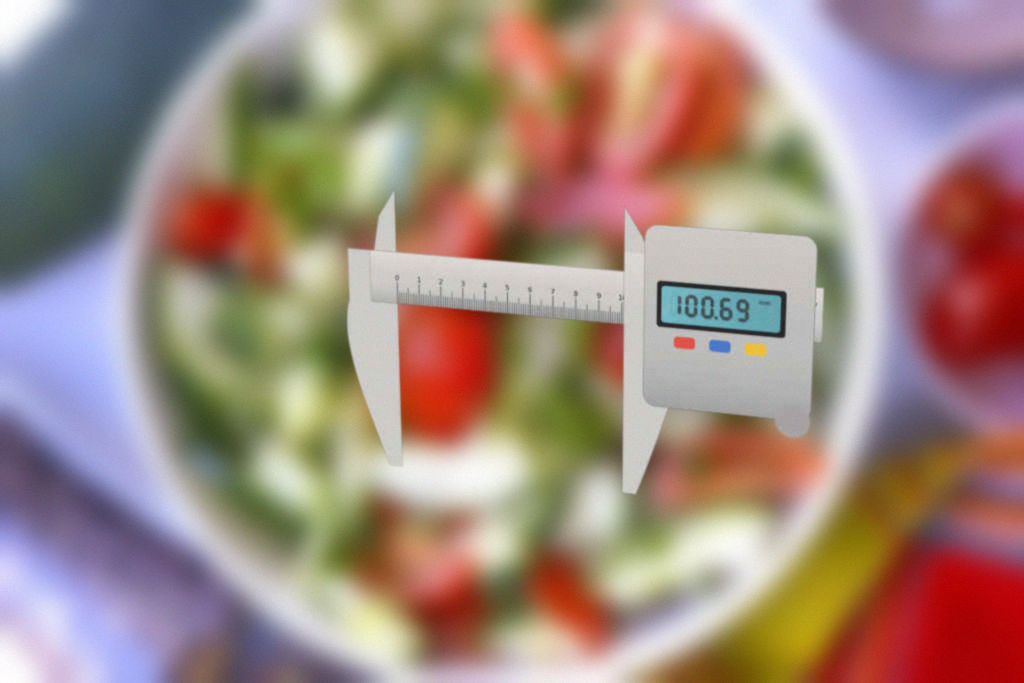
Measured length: 100.69 mm
